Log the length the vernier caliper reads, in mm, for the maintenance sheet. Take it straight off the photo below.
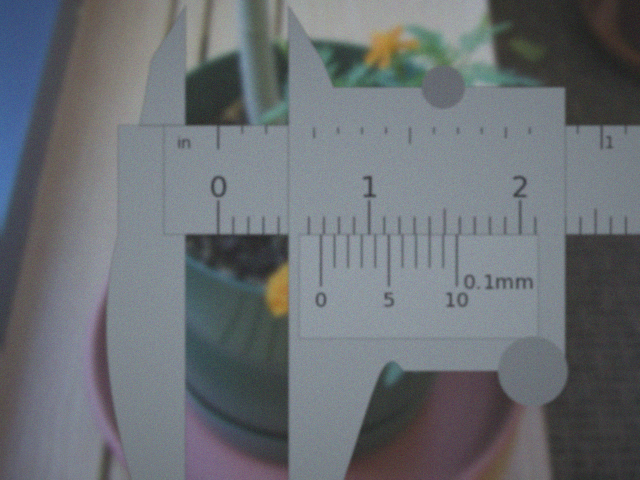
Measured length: 6.8 mm
